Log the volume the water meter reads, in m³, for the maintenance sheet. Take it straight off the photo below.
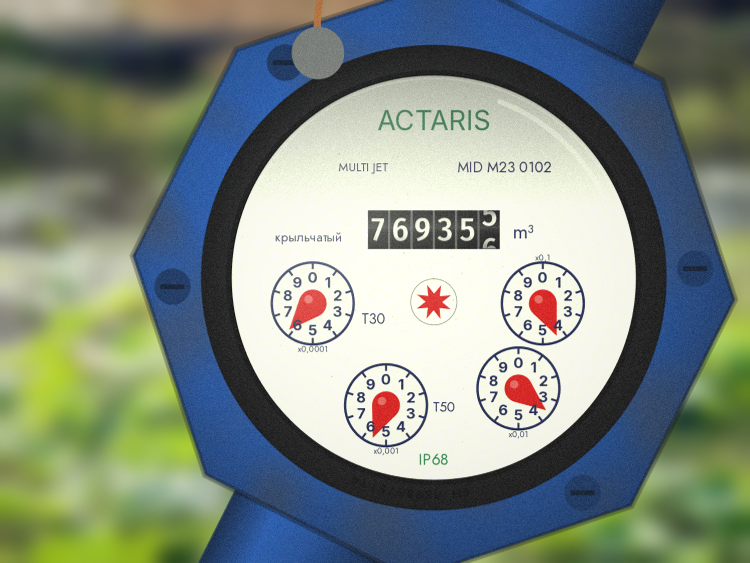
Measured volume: 769355.4356 m³
